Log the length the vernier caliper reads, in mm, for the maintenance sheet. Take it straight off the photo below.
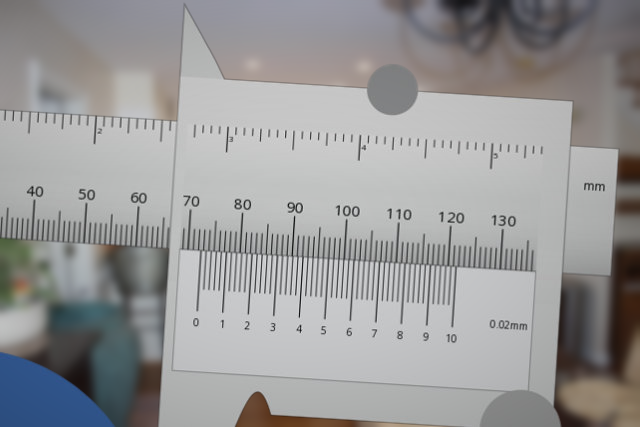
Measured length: 72.5 mm
